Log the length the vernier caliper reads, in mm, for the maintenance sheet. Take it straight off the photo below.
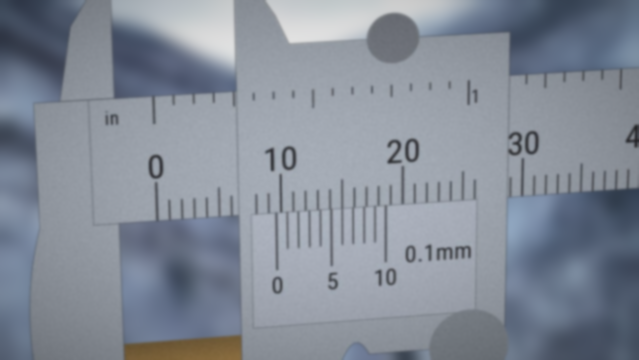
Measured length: 9.6 mm
